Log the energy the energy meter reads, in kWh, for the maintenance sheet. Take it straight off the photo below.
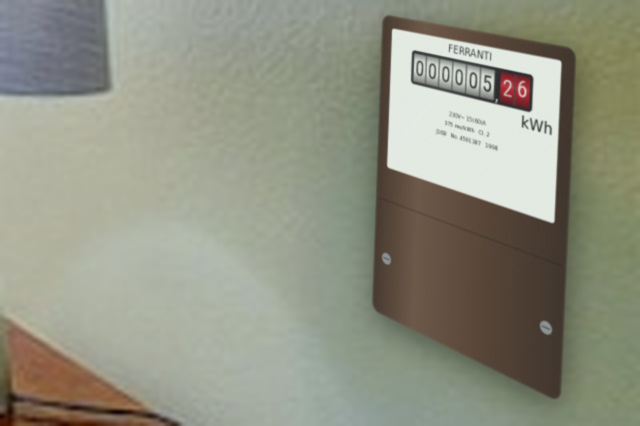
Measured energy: 5.26 kWh
